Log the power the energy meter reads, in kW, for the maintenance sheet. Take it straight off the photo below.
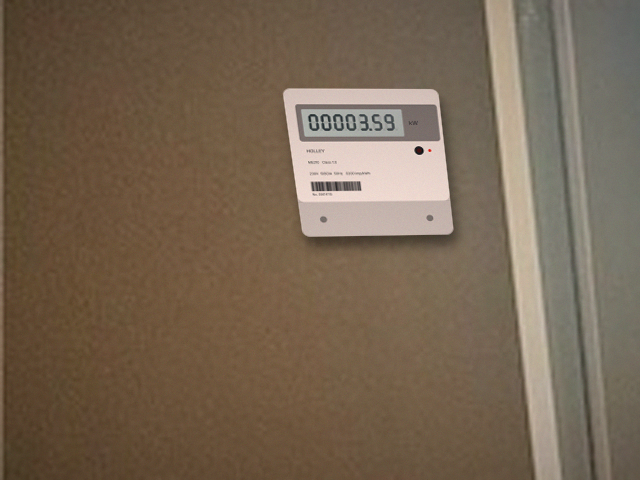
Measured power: 3.59 kW
